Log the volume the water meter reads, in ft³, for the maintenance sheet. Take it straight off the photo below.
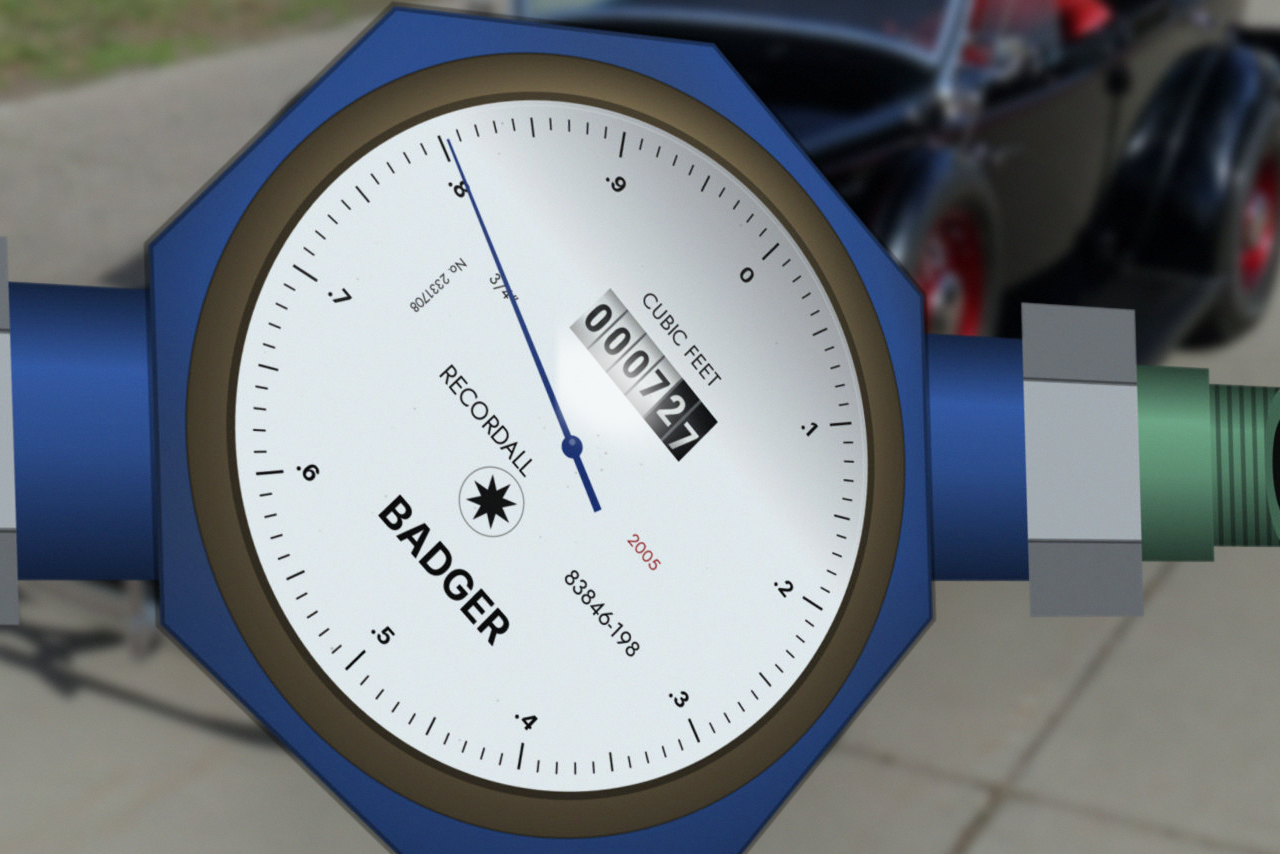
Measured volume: 726.80 ft³
